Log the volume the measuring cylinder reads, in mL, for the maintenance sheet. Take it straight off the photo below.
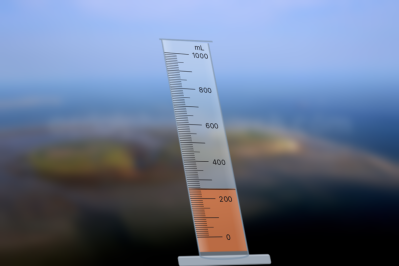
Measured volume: 250 mL
